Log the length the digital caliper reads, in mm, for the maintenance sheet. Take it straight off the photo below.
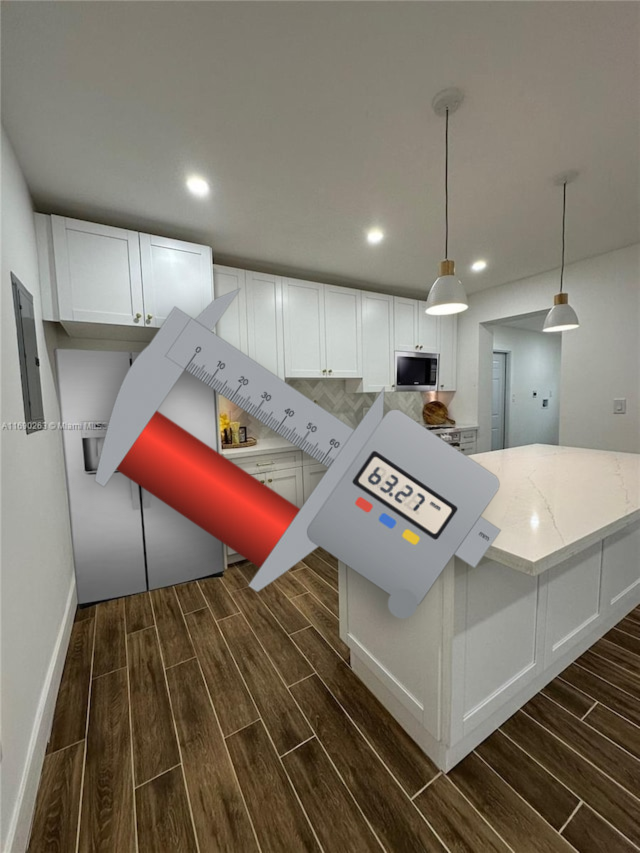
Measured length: 63.27 mm
